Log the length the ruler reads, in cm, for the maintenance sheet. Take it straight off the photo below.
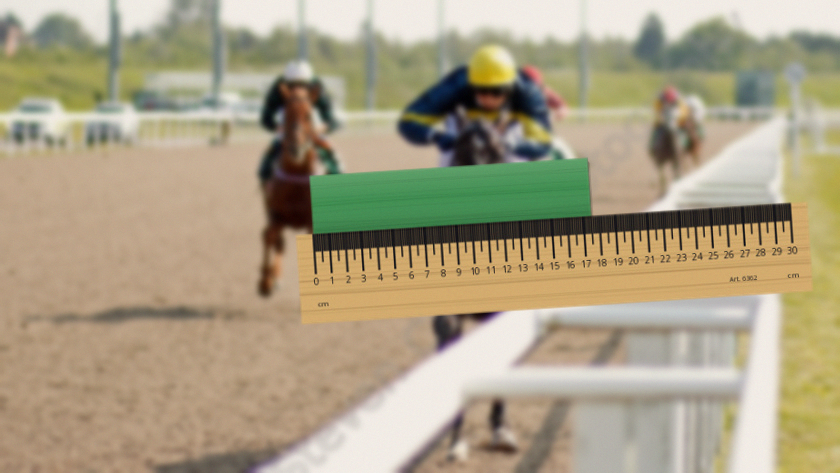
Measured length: 17.5 cm
